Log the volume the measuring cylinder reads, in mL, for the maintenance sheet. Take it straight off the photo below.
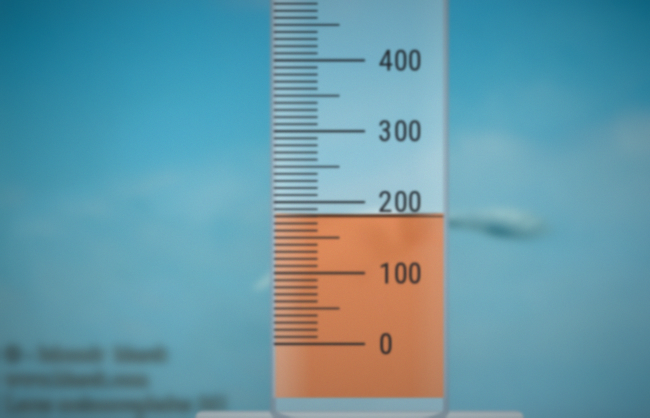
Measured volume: 180 mL
